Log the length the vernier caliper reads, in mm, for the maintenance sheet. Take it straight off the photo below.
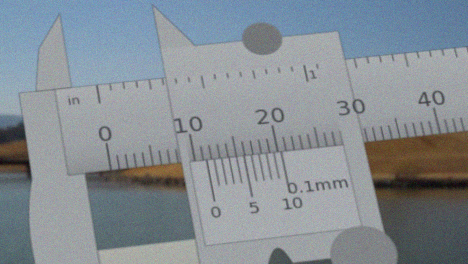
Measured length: 11.4 mm
